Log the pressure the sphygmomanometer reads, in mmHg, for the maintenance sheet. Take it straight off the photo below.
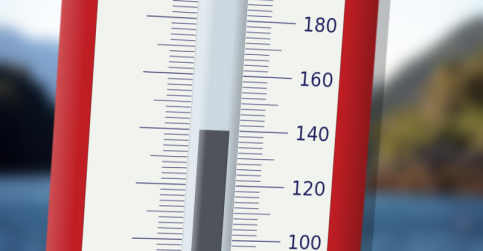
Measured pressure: 140 mmHg
